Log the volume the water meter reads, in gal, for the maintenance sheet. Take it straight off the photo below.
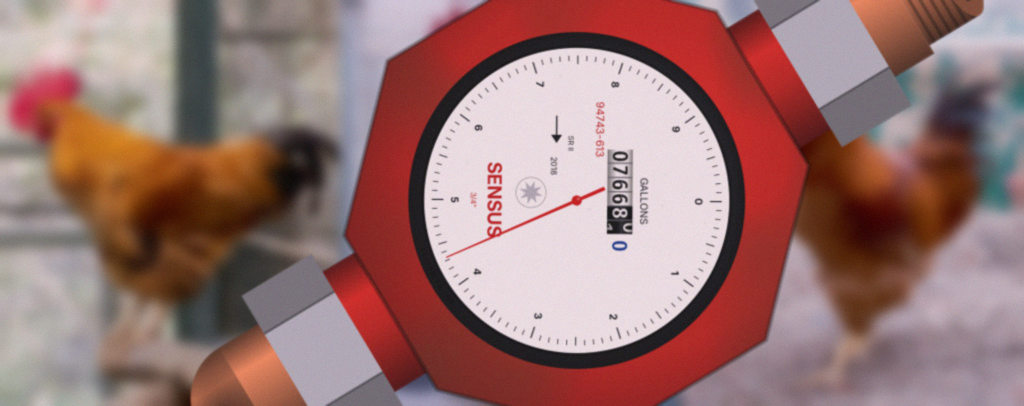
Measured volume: 766804.3 gal
